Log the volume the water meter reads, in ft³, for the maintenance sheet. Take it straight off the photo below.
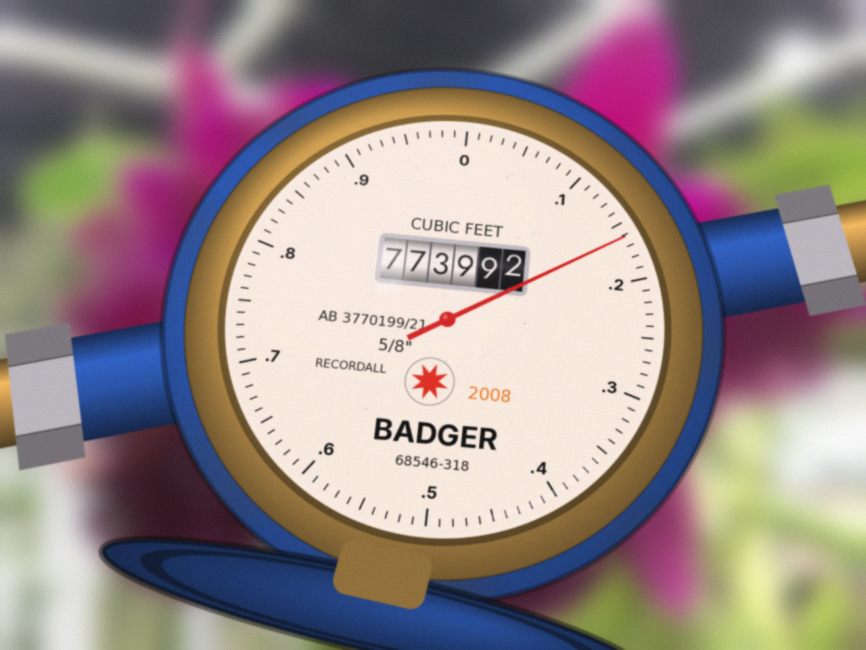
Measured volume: 773992.16 ft³
